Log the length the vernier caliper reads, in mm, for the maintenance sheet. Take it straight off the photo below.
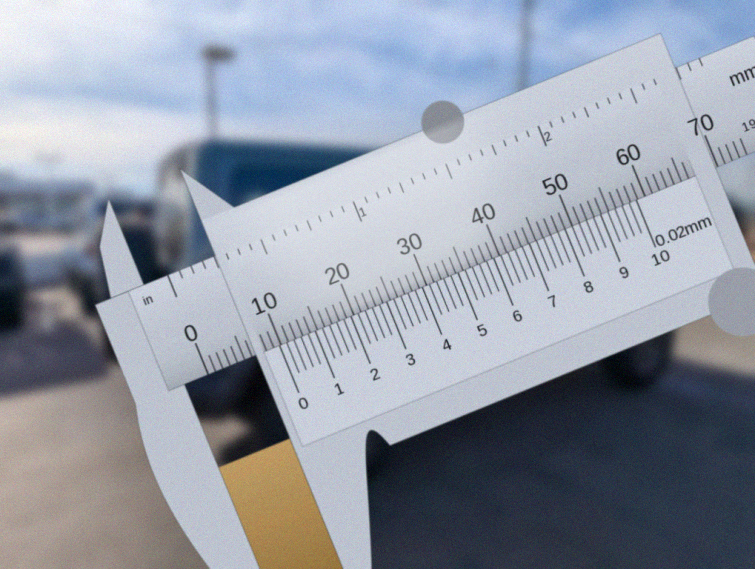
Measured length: 9.8 mm
